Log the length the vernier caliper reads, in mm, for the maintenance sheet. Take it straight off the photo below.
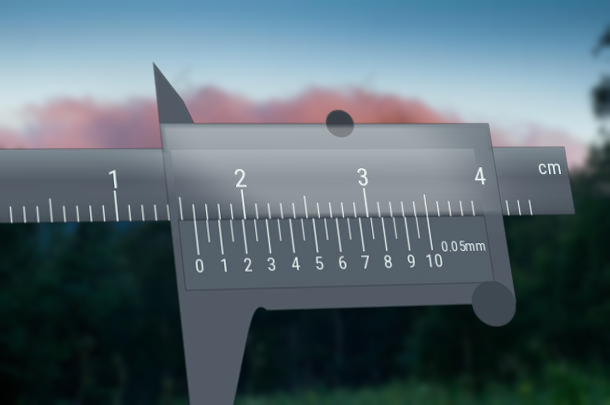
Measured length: 16.0 mm
